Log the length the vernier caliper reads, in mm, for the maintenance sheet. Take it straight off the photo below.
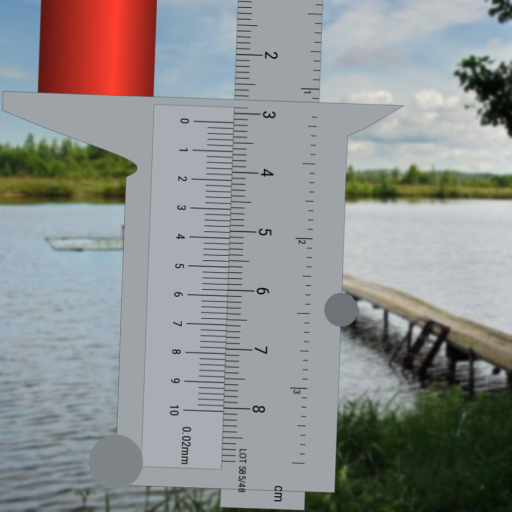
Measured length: 31.6 mm
